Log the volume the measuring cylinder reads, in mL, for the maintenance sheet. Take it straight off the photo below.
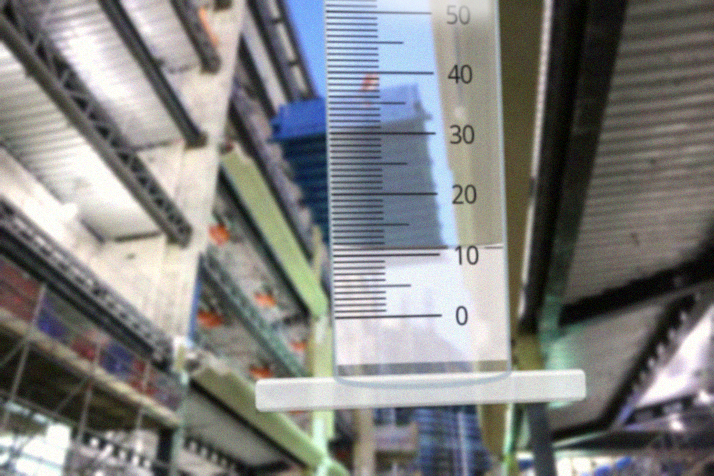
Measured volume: 11 mL
